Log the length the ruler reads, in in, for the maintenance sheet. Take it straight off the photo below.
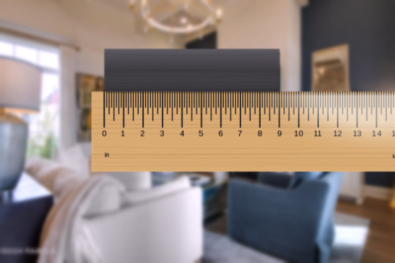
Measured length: 9 in
